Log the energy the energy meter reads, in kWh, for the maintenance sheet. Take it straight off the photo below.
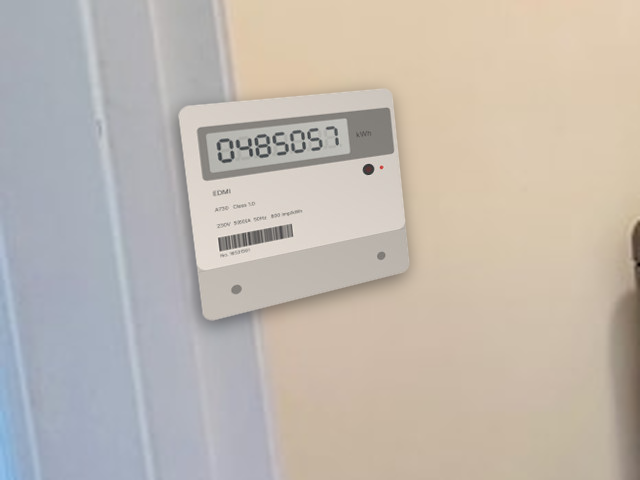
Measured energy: 485057 kWh
